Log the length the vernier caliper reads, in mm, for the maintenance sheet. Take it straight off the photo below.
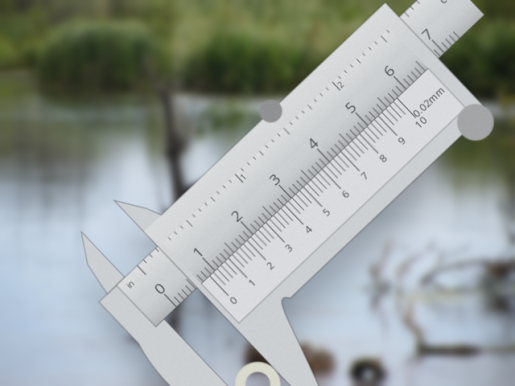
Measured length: 8.6 mm
